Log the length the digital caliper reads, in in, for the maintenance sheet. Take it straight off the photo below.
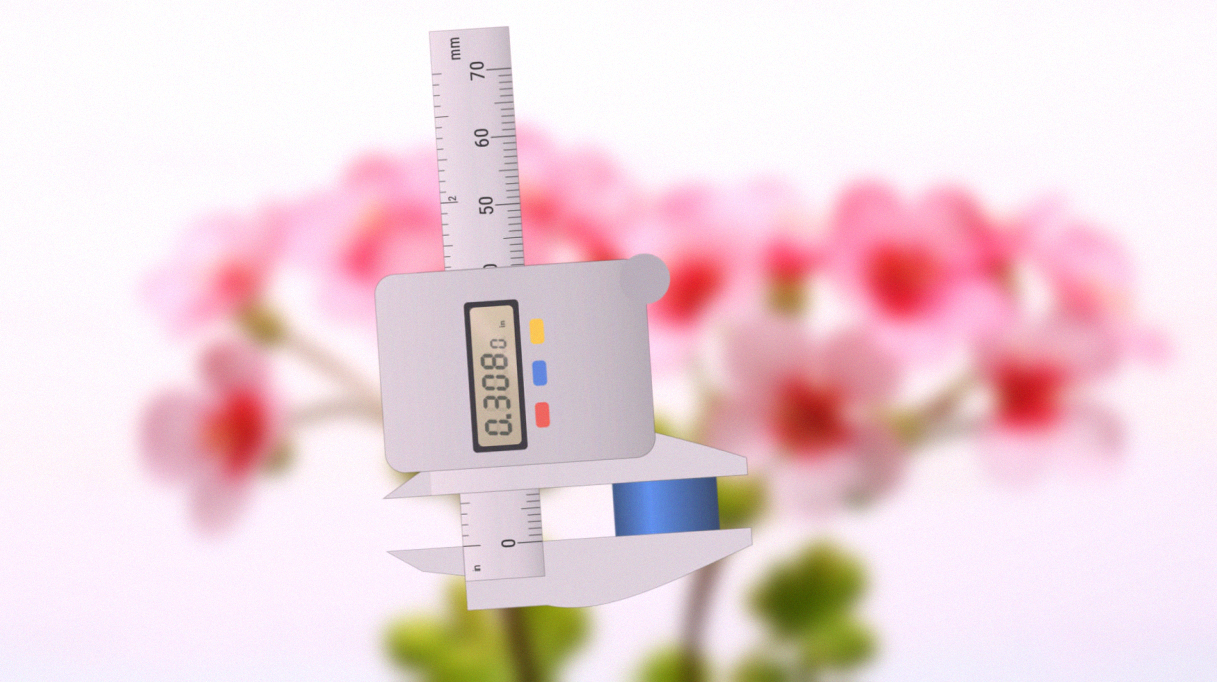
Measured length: 0.3080 in
